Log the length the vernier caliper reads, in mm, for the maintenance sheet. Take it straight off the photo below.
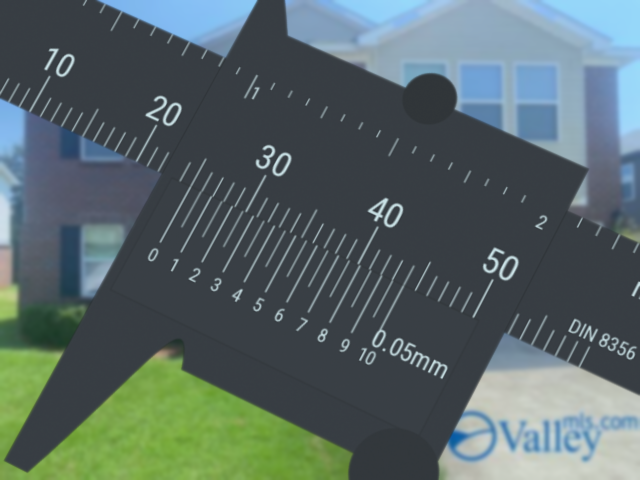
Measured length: 25.0 mm
